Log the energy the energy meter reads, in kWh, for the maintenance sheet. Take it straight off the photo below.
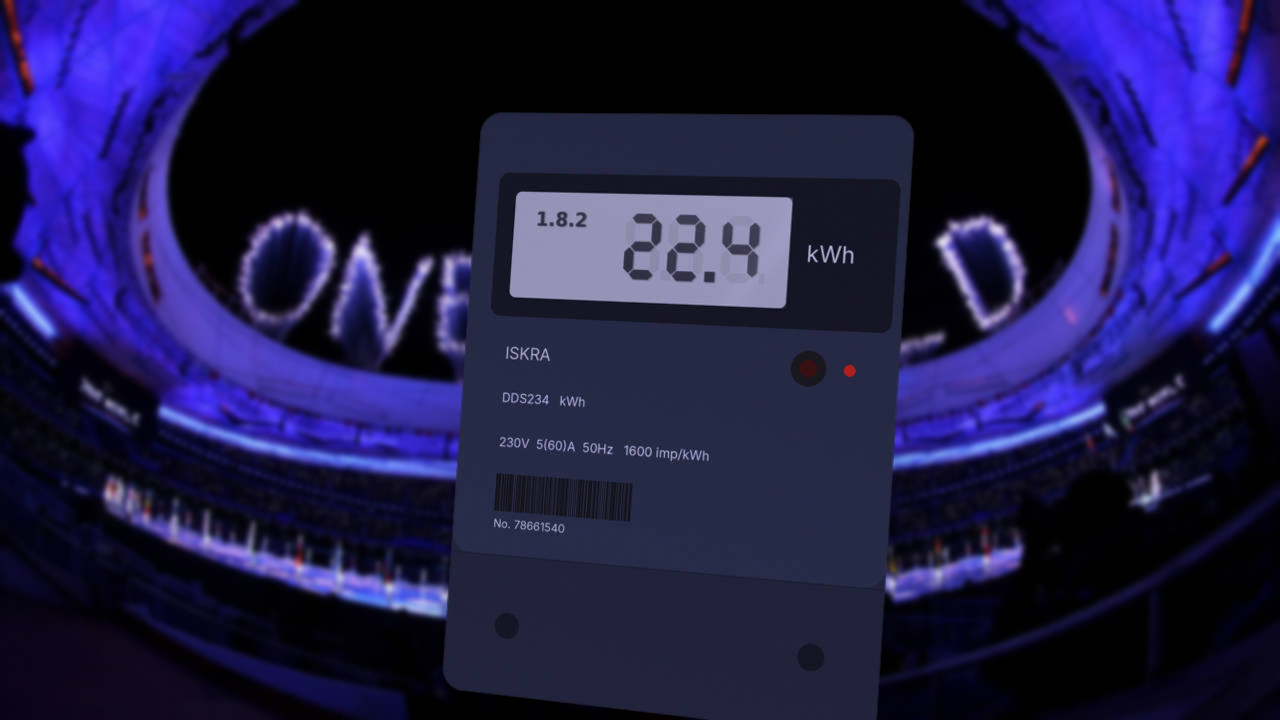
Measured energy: 22.4 kWh
